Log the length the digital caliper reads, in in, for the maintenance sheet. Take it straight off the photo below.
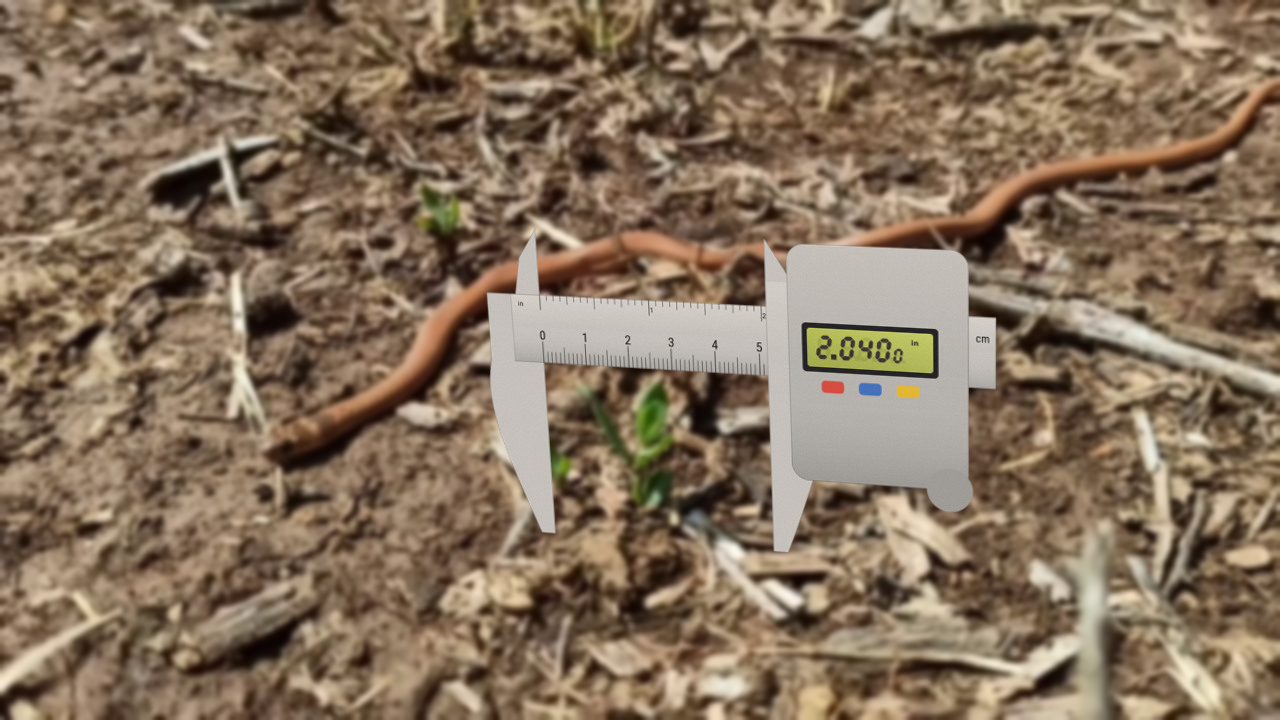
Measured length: 2.0400 in
